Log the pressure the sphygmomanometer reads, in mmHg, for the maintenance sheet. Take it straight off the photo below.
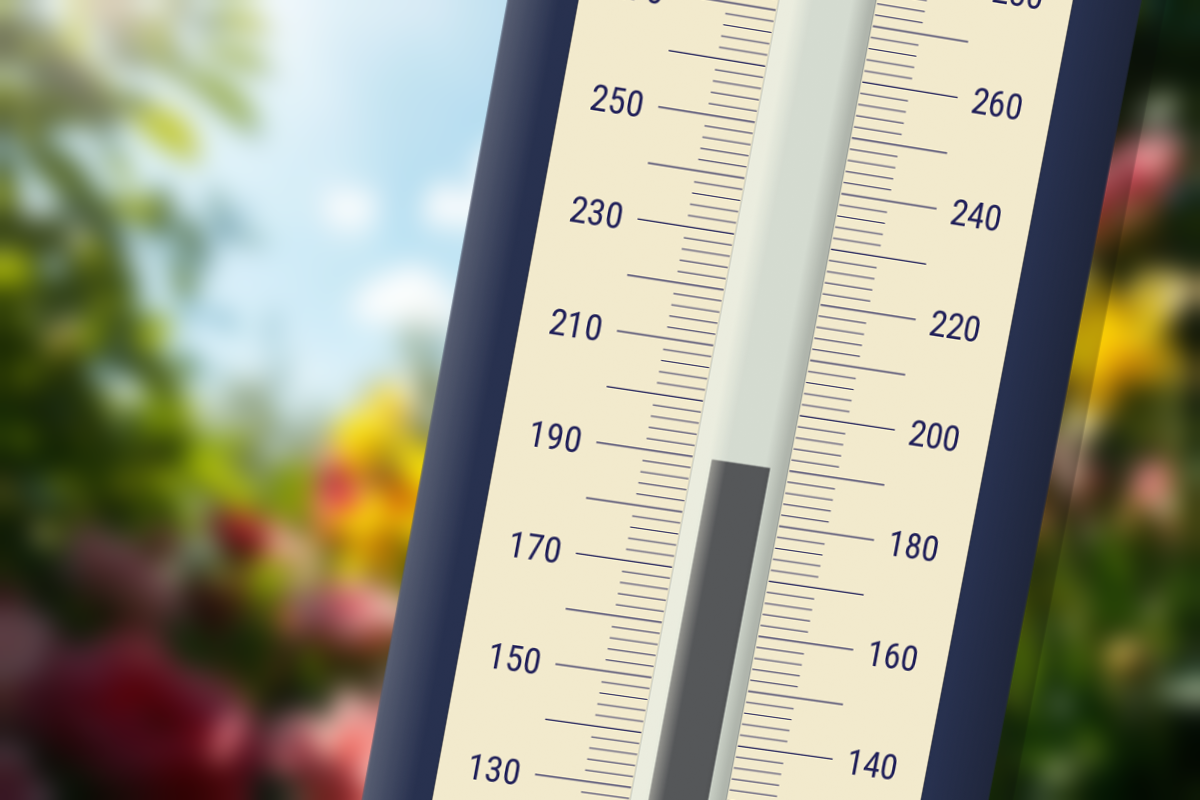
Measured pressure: 190 mmHg
